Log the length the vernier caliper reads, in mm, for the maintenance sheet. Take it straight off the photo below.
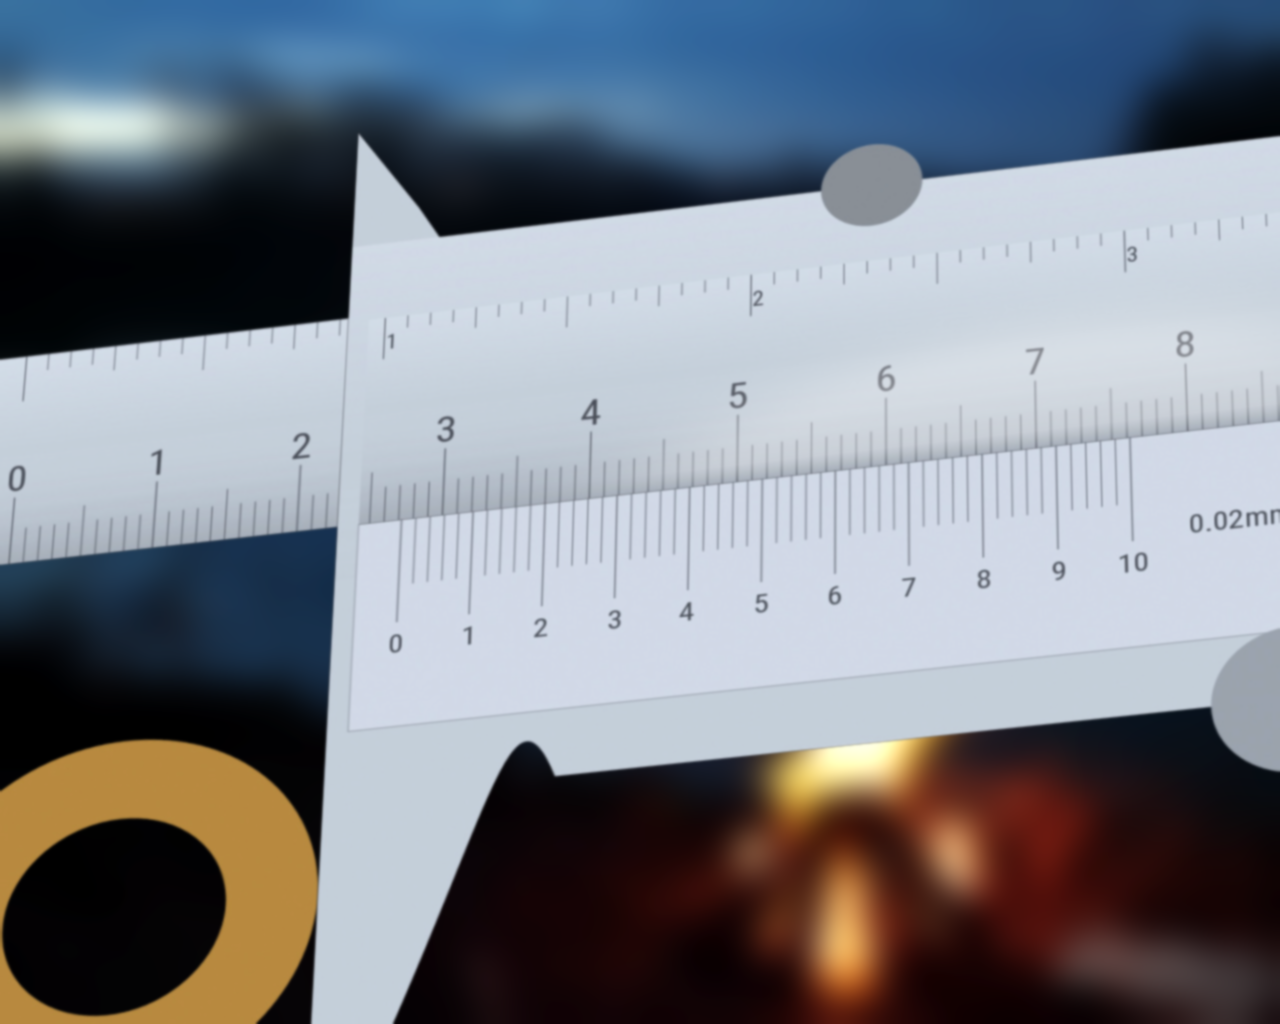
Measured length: 27.2 mm
